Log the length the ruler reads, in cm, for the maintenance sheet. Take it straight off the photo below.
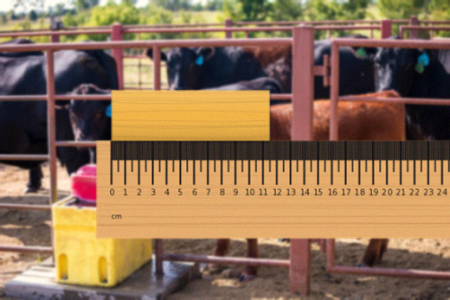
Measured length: 11.5 cm
